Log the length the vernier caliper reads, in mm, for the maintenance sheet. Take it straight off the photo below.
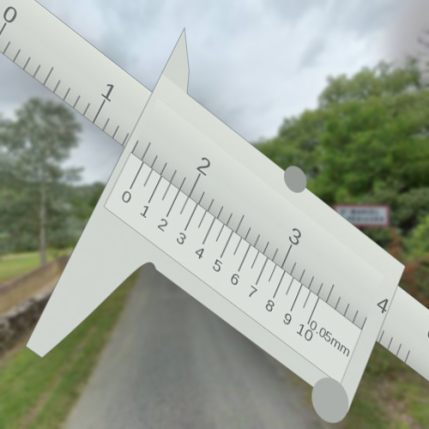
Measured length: 15.2 mm
